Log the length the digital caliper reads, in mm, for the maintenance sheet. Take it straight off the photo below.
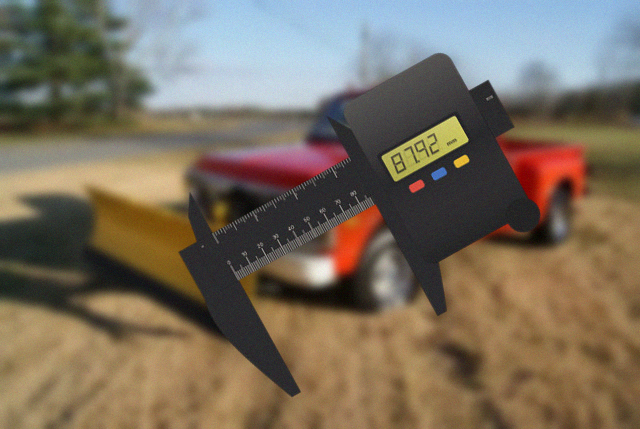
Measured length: 87.92 mm
